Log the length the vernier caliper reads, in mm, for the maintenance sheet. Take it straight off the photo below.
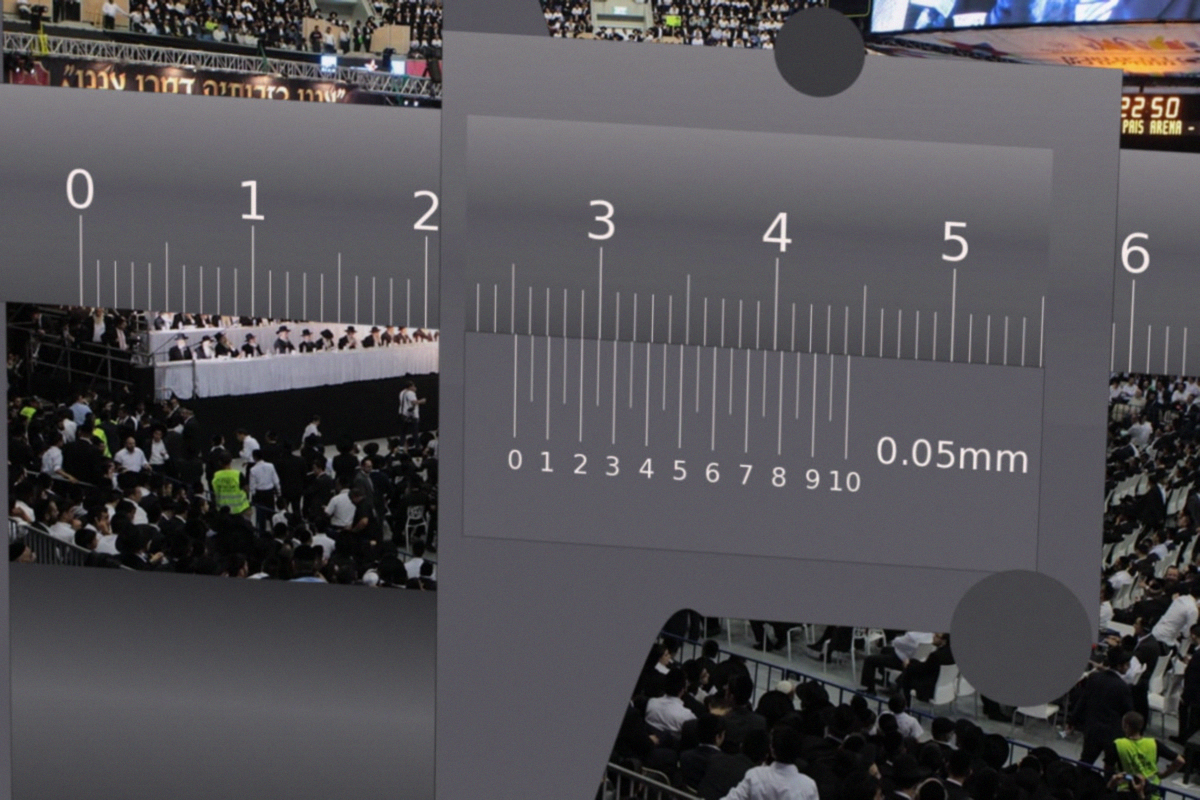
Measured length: 25.2 mm
